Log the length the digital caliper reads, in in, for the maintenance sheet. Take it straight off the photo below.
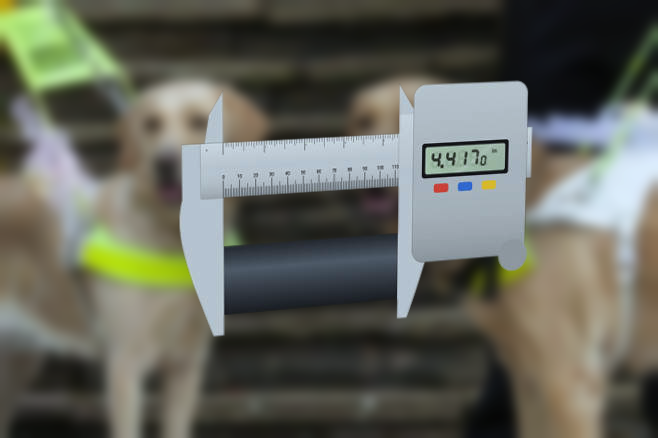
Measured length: 4.4170 in
